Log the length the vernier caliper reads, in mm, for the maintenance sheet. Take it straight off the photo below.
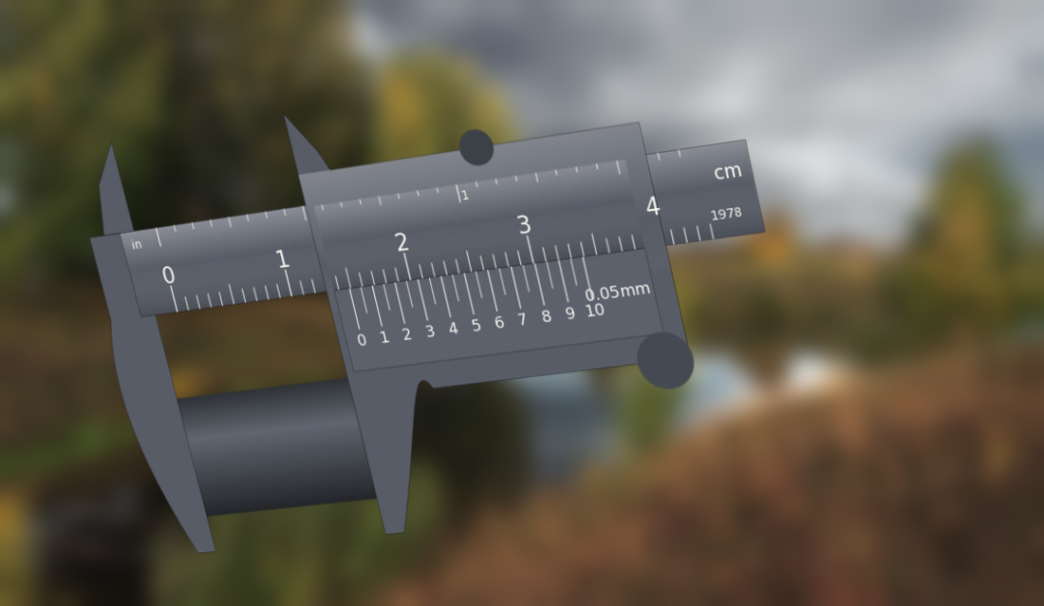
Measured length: 14.9 mm
